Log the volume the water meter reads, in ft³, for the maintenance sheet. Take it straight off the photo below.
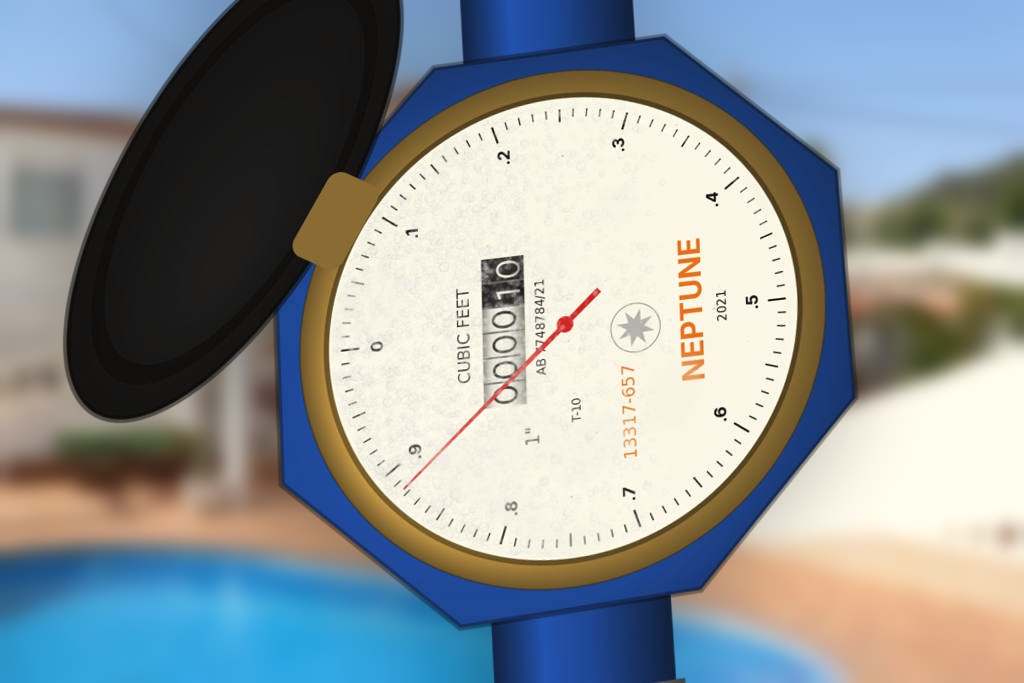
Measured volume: 9.88 ft³
